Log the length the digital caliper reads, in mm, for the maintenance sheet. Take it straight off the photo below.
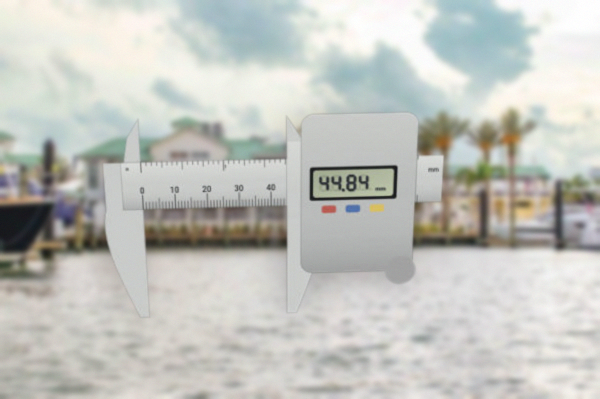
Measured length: 44.84 mm
